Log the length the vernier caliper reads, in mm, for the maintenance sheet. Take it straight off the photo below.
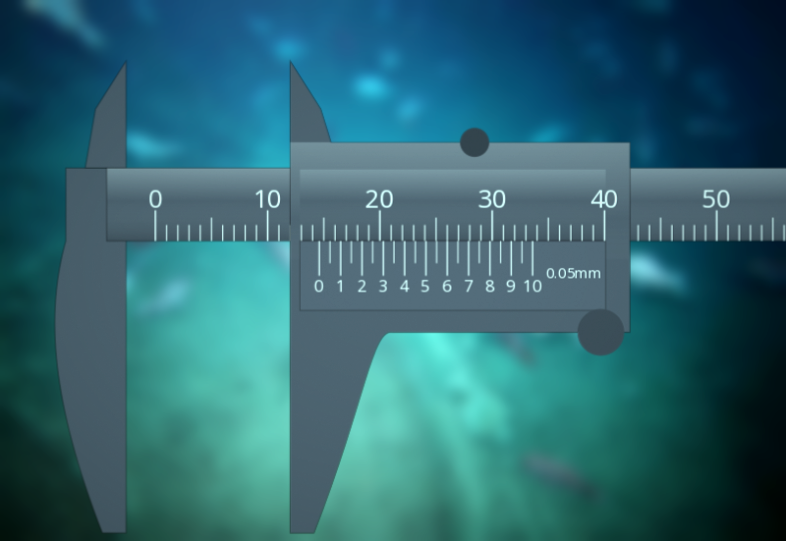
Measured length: 14.6 mm
